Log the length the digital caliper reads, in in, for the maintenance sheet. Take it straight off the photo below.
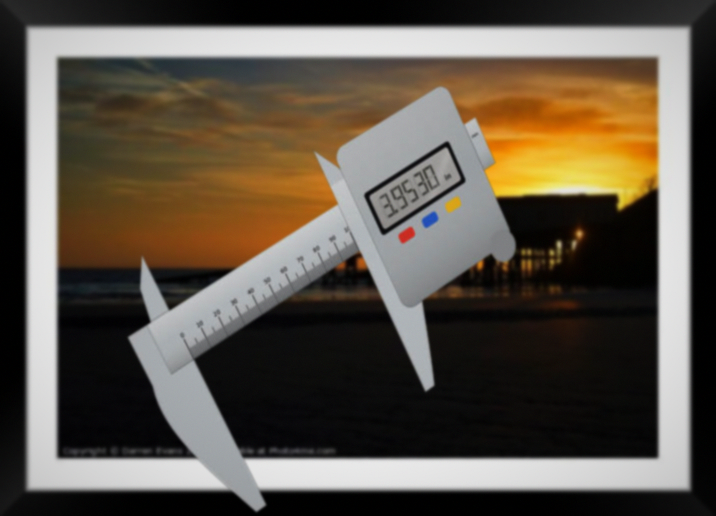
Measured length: 3.9530 in
